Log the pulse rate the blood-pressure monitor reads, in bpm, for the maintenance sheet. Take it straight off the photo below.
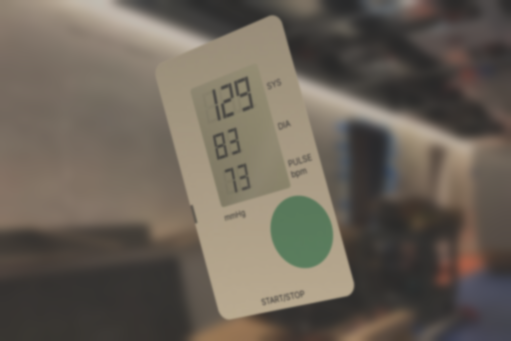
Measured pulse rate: 73 bpm
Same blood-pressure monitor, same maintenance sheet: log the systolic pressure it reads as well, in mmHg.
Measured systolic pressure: 129 mmHg
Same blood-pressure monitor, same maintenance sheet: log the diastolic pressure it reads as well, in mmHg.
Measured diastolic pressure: 83 mmHg
